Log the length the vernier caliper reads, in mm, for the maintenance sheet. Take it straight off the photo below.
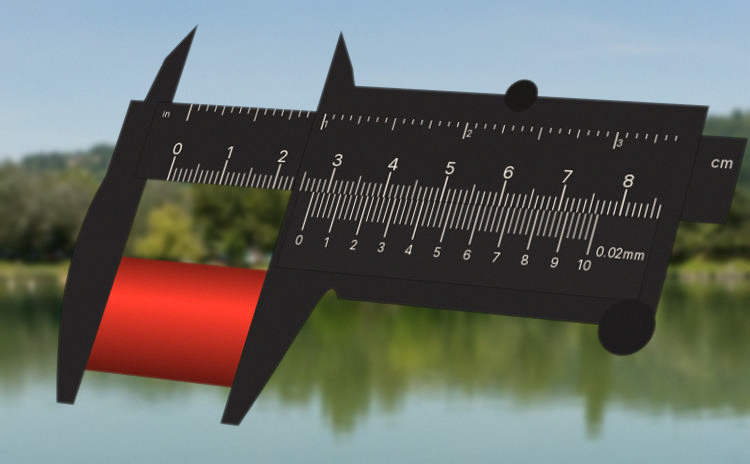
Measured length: 27.5 mm
